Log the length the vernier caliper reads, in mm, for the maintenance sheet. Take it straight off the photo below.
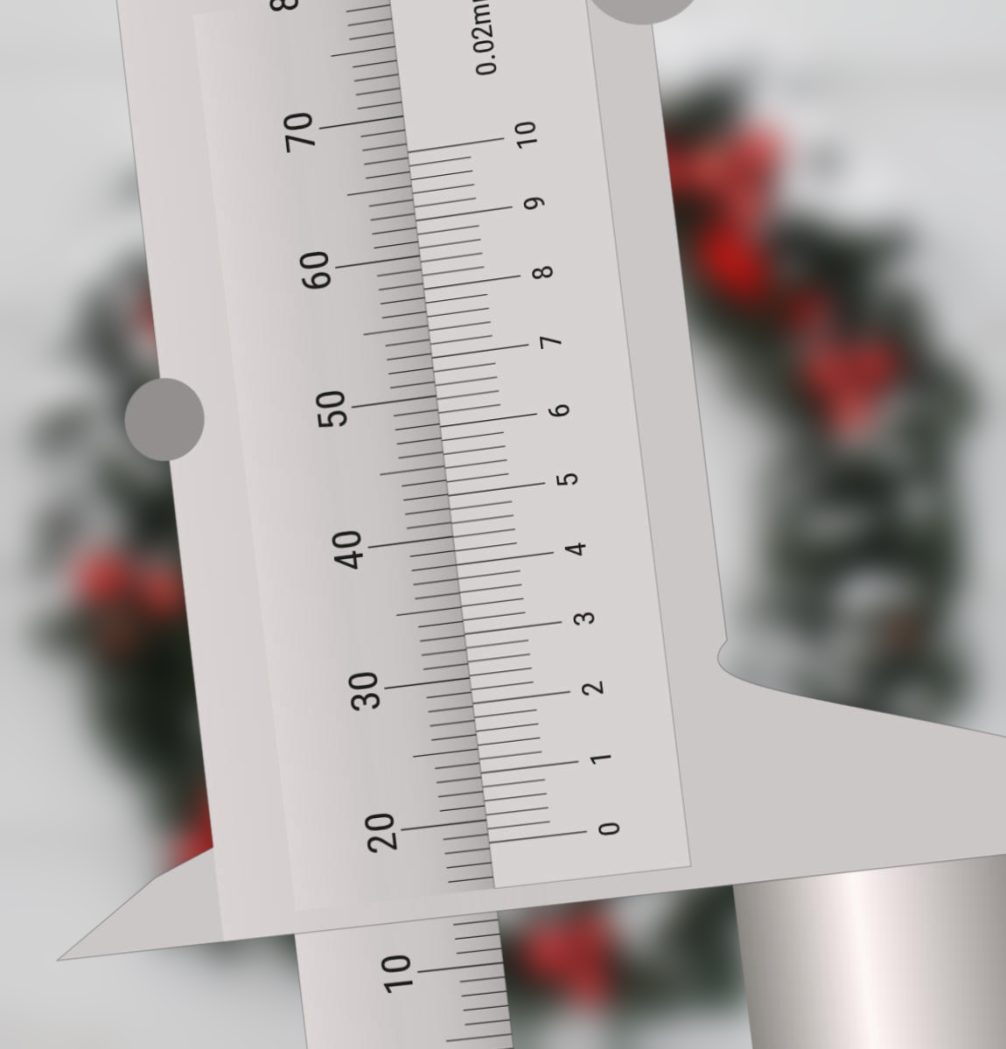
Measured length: 18.4 mm
